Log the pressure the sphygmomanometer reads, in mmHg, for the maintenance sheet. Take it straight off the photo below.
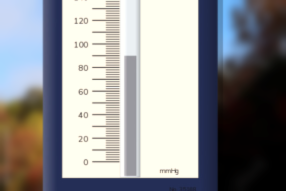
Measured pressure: 90 mmHg
